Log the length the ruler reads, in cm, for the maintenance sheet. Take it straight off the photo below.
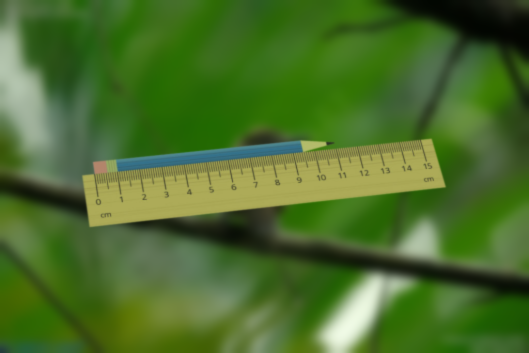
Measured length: 11 cm
